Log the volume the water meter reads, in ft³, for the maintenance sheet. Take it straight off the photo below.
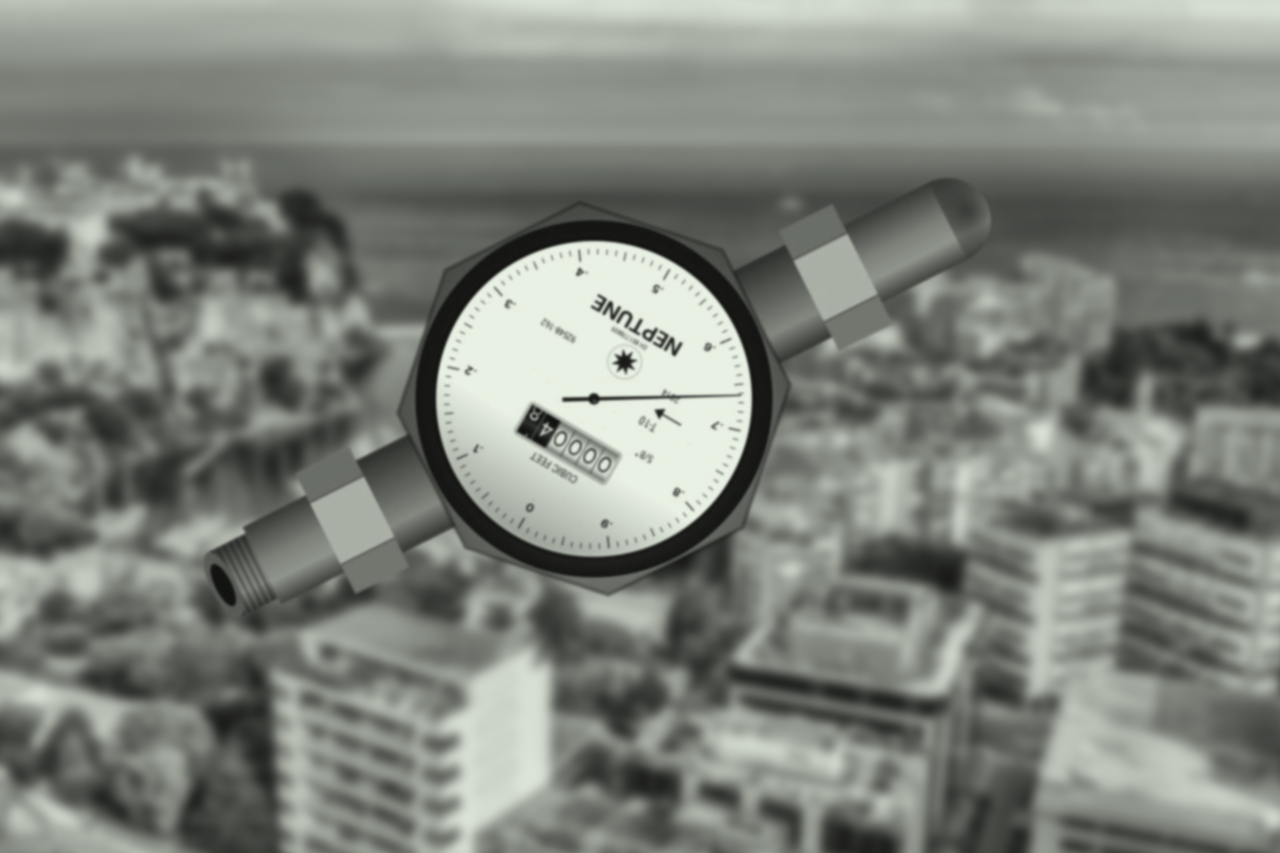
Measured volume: 47.66 ft³
